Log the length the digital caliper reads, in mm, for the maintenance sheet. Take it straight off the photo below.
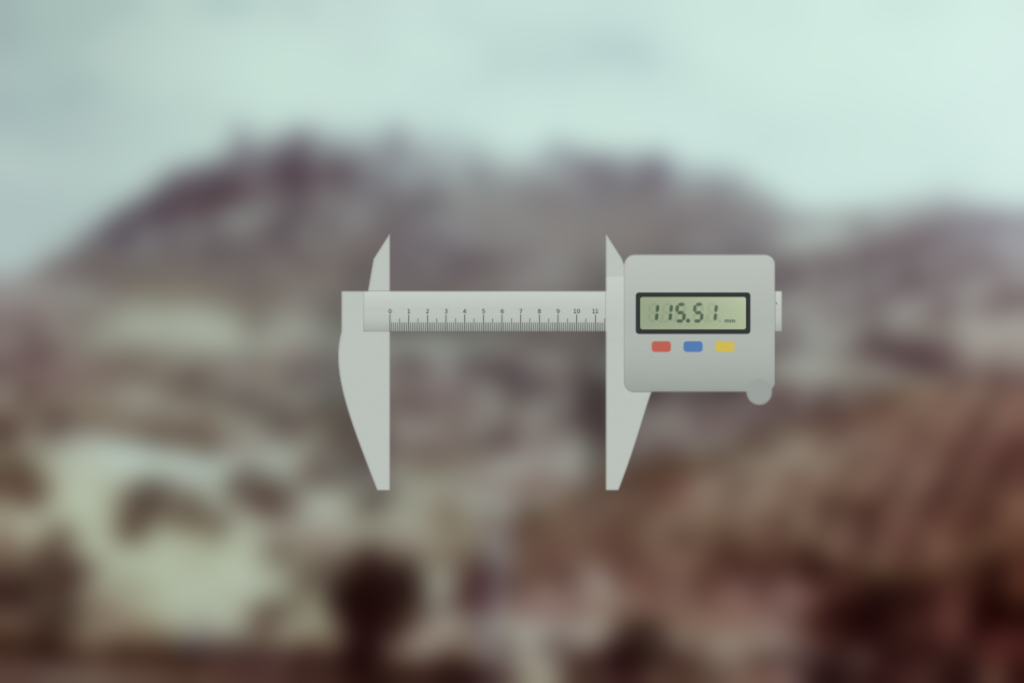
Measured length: 115.51 mm
